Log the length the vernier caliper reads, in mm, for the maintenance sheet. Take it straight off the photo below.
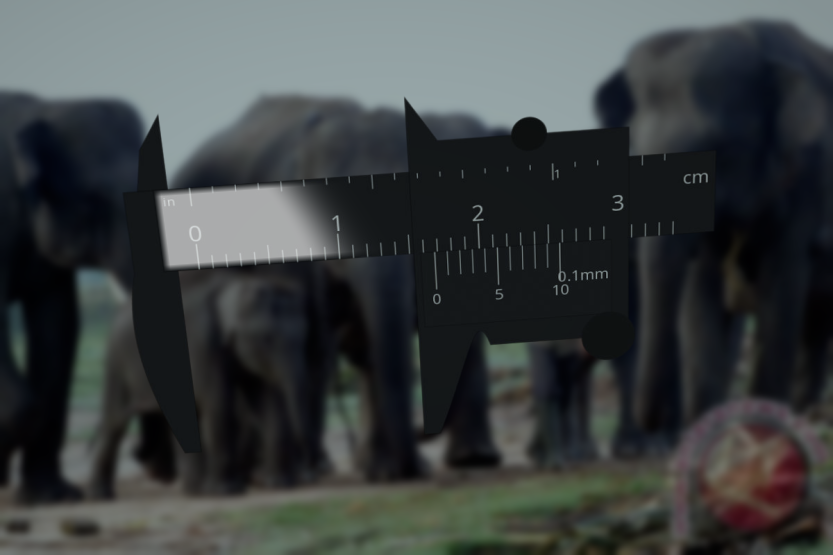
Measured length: 16.8 mm
